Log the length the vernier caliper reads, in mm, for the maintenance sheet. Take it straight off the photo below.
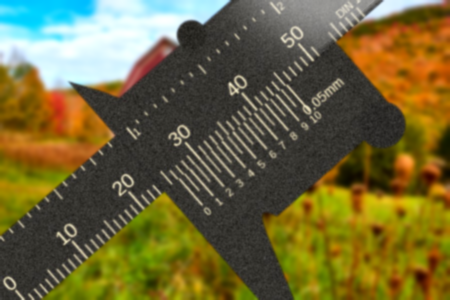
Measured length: 26.2 mm
